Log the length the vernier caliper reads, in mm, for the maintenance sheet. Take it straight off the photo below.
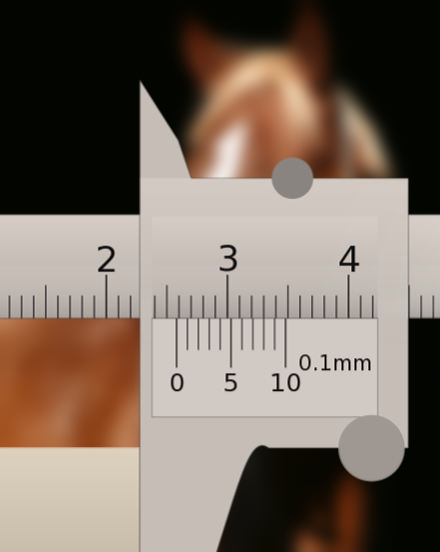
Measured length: 25.8 mm
